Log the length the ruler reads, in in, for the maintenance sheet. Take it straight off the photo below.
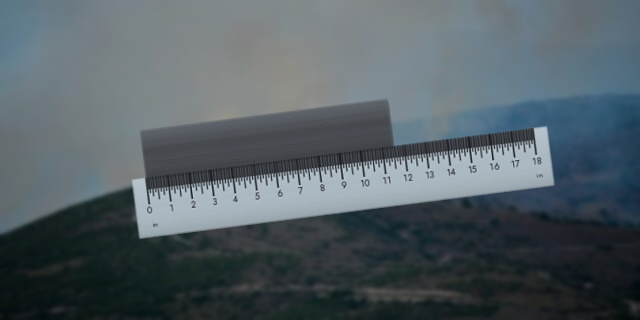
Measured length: 11.5 in
